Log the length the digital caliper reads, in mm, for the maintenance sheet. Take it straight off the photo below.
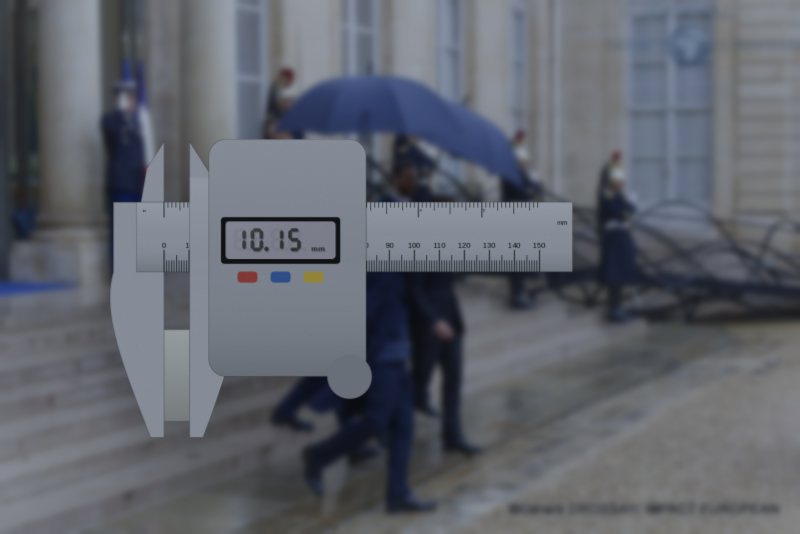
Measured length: 10.15 mm
